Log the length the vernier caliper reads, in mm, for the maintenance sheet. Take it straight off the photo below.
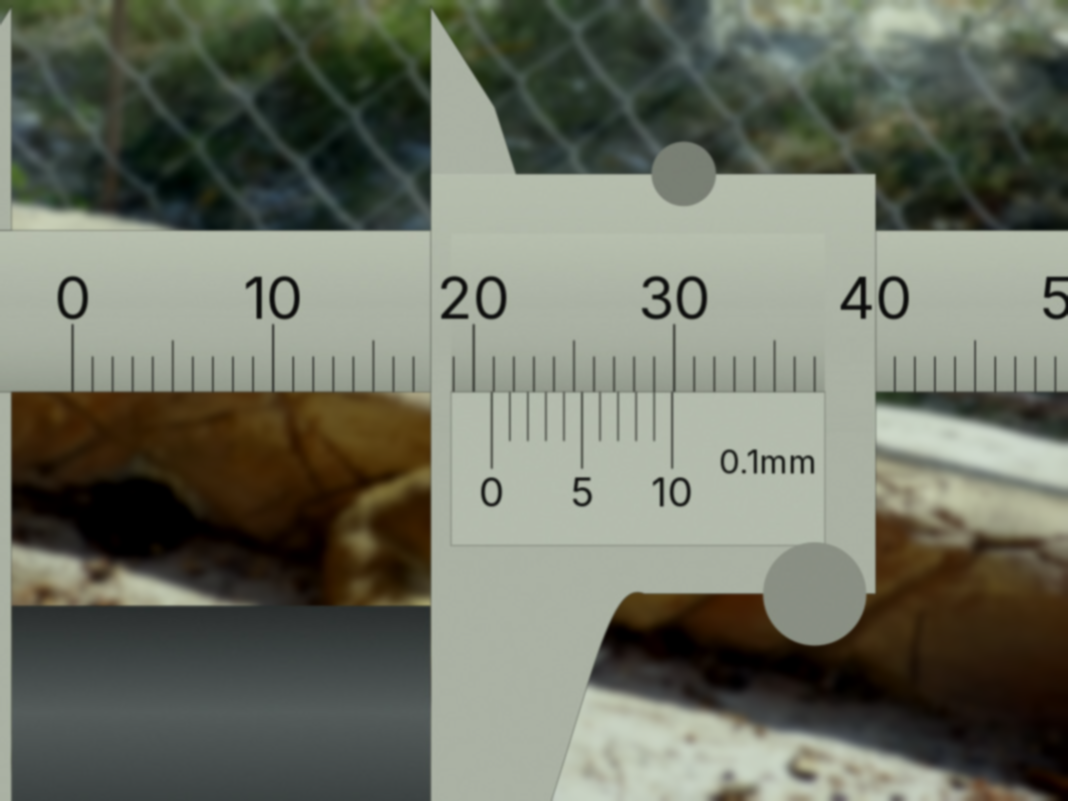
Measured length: 20.9 mm
